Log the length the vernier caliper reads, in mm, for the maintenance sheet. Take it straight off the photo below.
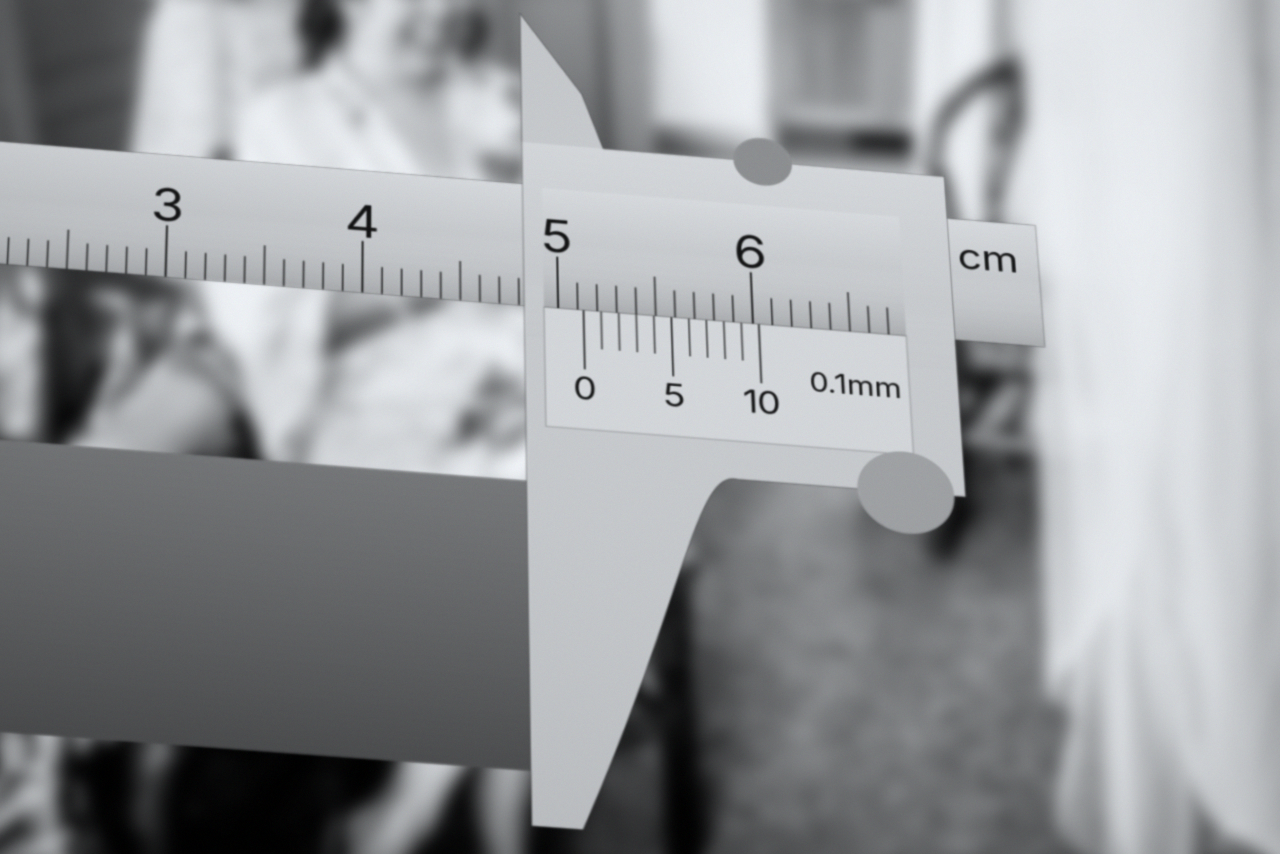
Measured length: 51.3 mm
